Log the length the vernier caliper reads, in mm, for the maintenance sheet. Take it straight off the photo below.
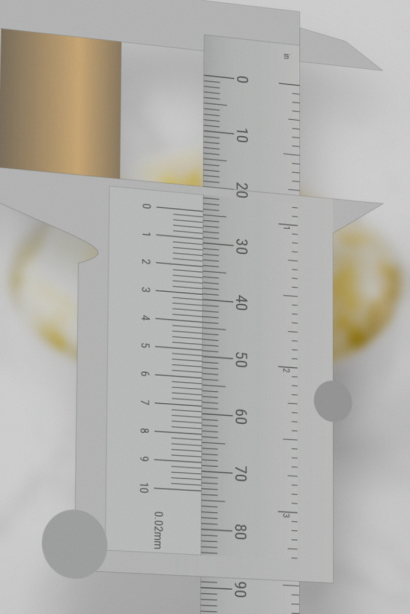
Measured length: 24.4 mm
